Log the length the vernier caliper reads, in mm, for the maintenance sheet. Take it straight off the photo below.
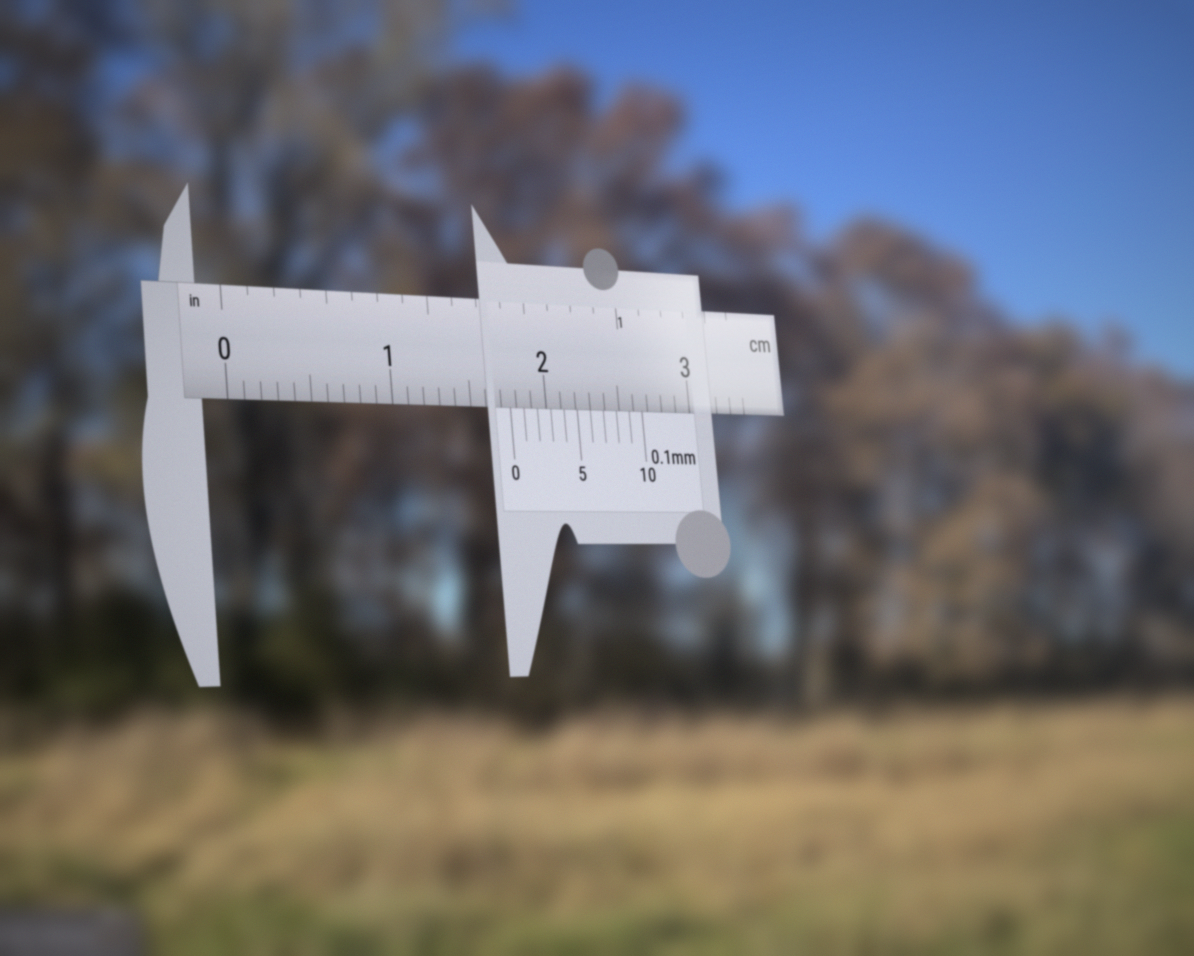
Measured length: 17.6 mm
